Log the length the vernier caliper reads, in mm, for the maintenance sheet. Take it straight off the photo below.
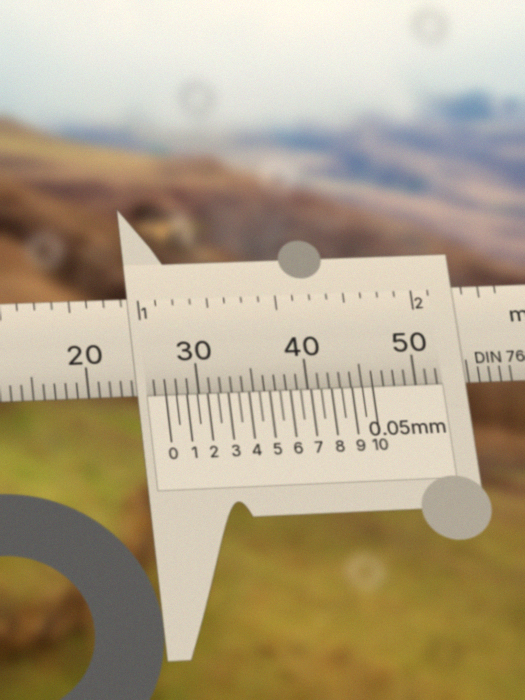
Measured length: 27.0 mm
